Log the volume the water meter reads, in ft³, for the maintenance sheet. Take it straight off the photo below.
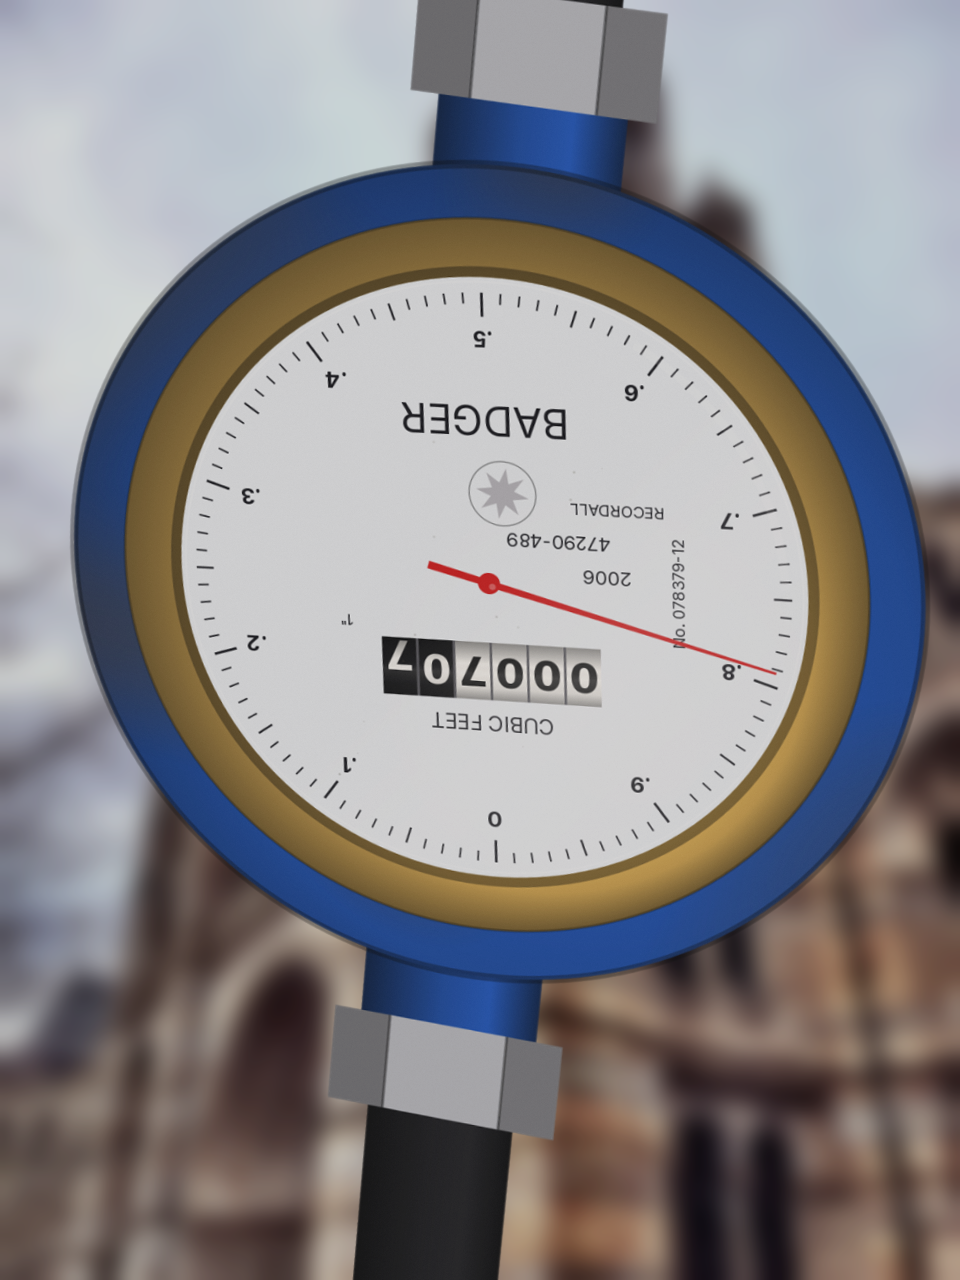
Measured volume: 706.79 ft³
